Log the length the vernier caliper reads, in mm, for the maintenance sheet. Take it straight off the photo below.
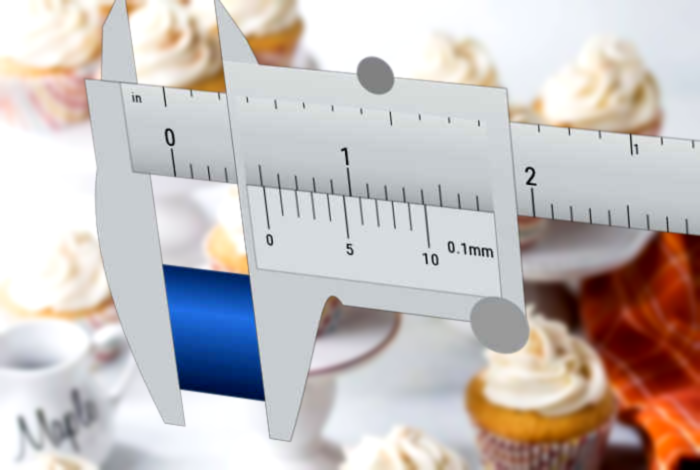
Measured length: 5.1 mm
